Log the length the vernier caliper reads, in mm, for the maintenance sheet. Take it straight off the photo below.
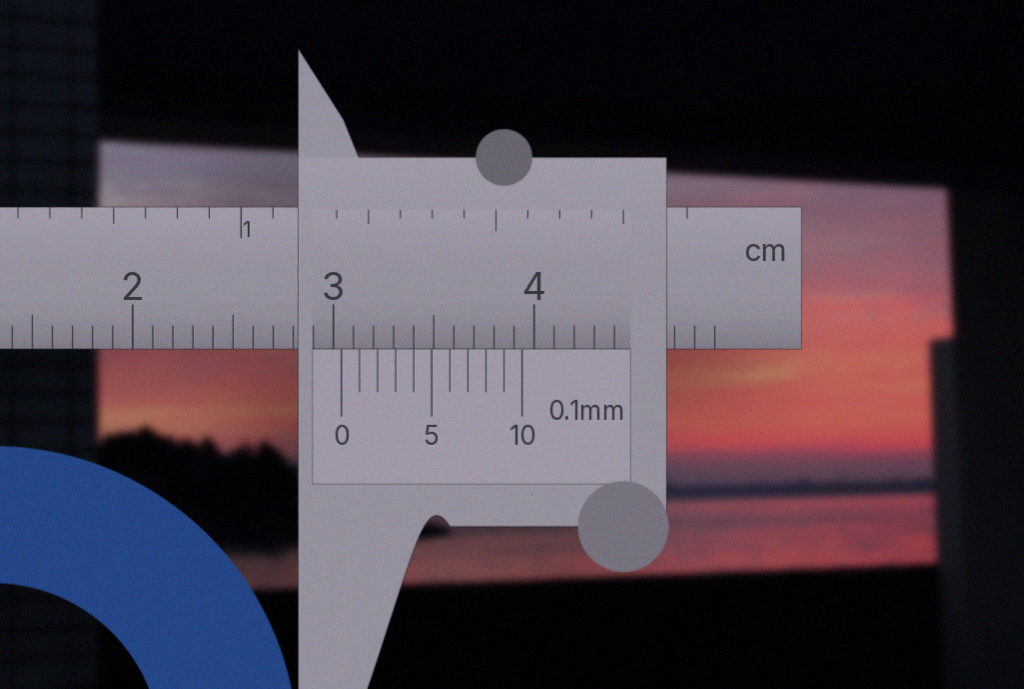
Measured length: 30.4 mm
